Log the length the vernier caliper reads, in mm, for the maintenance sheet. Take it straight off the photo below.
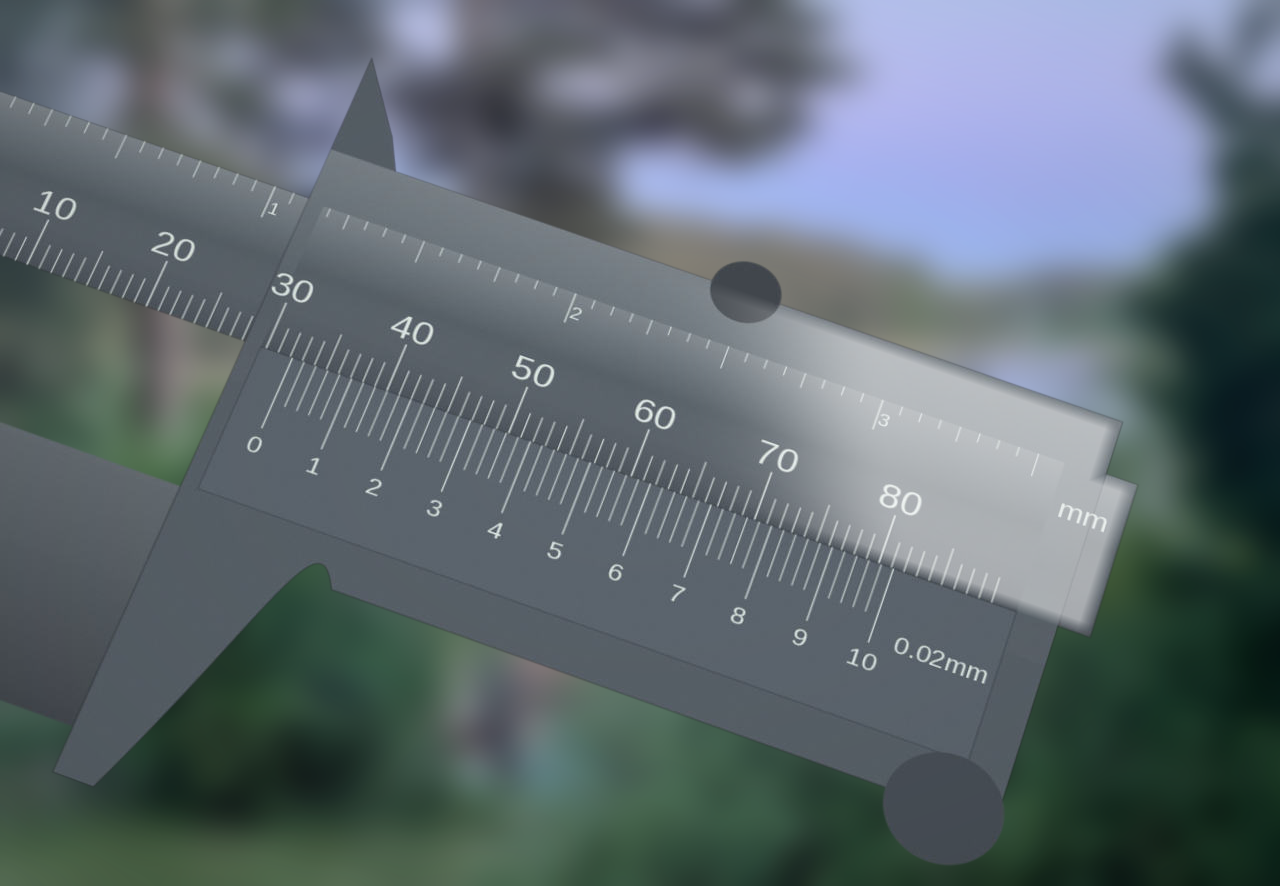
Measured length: 32.2 mm
